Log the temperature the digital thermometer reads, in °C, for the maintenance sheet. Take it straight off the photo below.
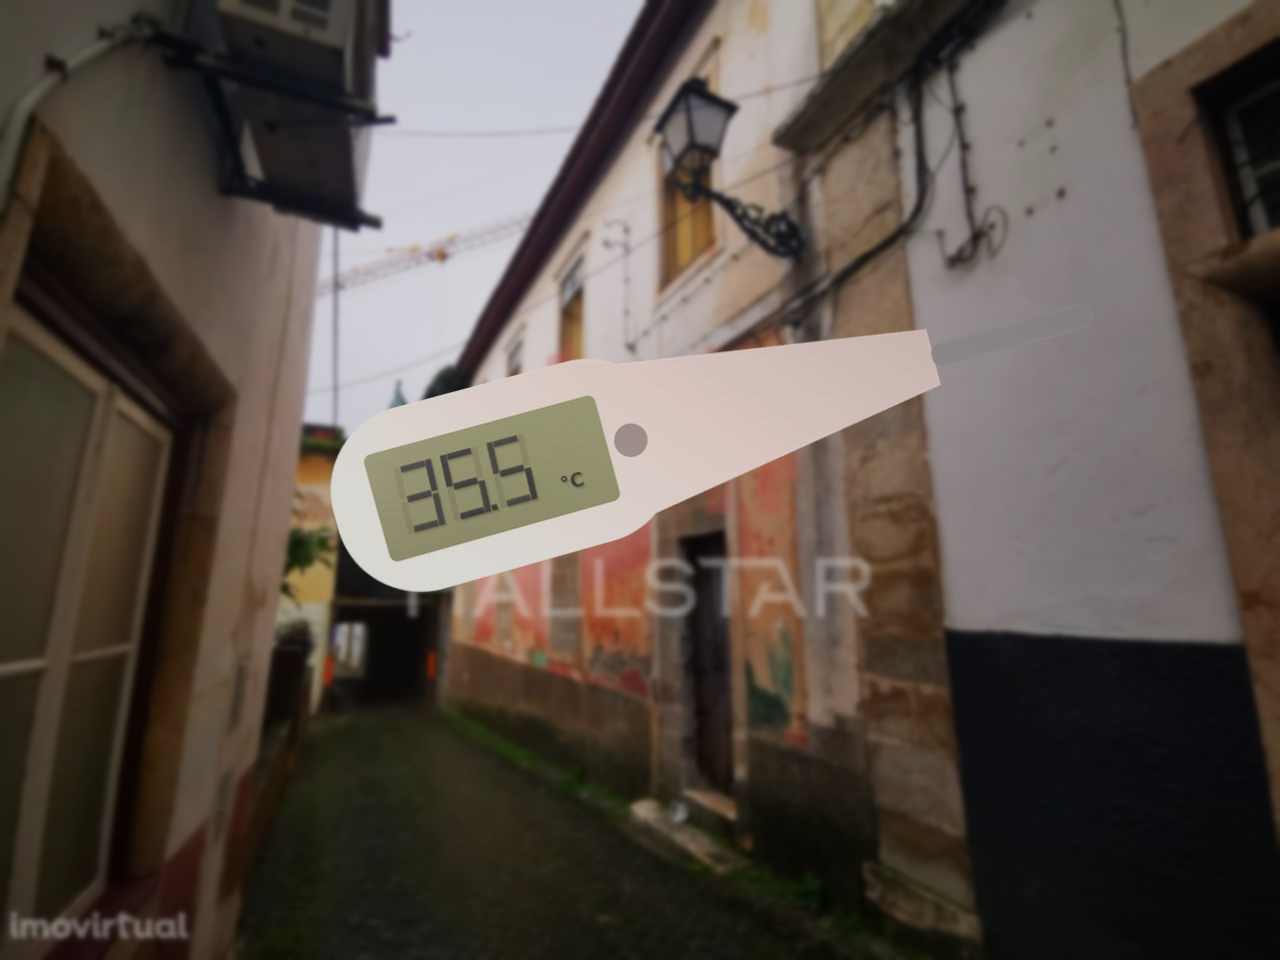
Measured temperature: 35.5 °C
